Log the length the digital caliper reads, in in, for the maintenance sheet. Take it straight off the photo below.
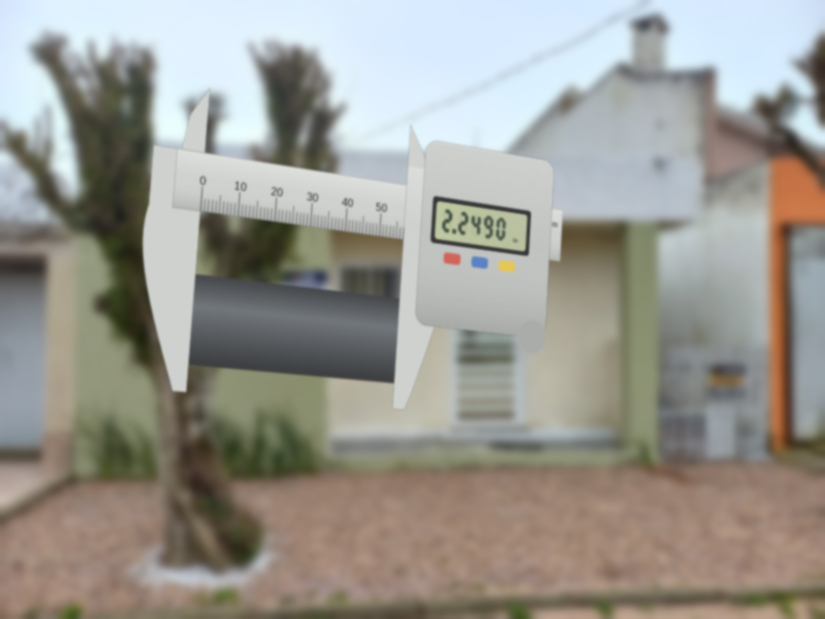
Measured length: 2.2490 in
